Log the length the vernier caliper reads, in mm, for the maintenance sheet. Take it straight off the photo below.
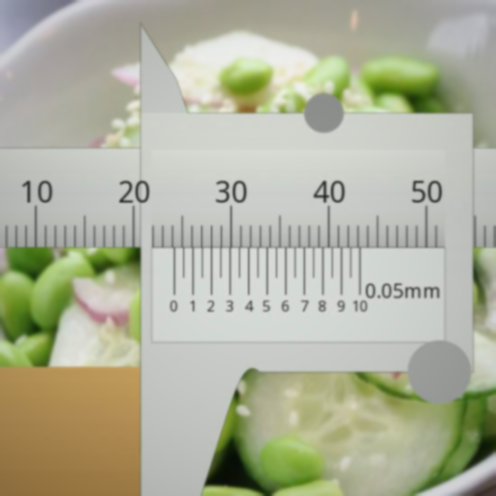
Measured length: 24.2 mm
